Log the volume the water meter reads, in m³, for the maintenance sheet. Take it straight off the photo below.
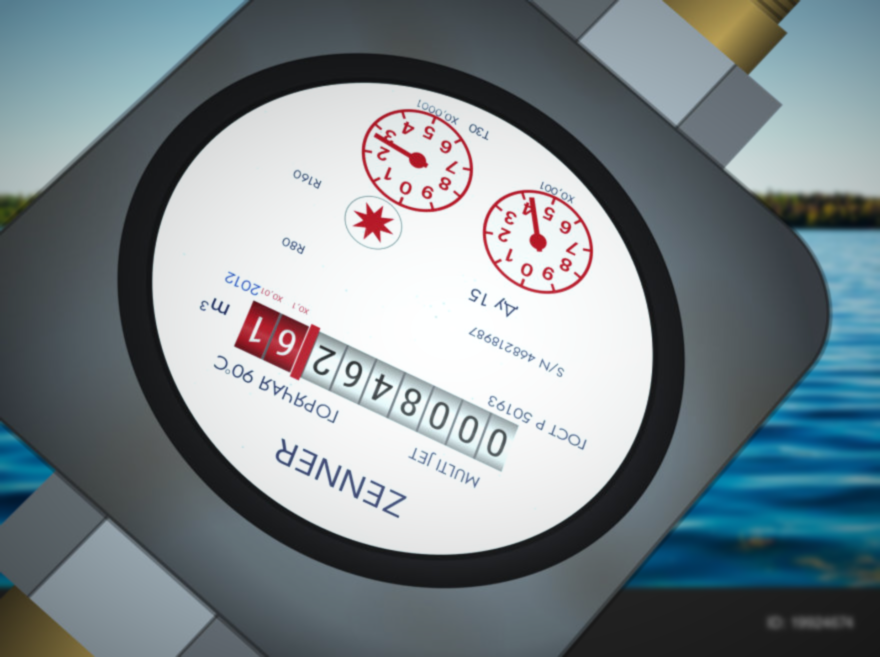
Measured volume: 8462.6142 m³
